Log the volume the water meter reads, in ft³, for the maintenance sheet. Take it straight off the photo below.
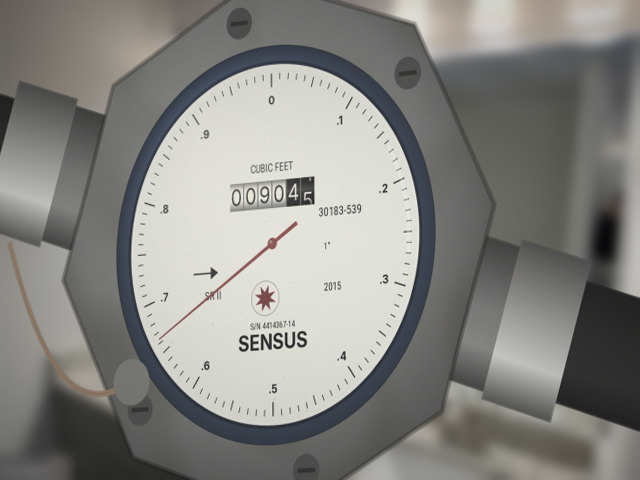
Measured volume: 9044.66 ft³
